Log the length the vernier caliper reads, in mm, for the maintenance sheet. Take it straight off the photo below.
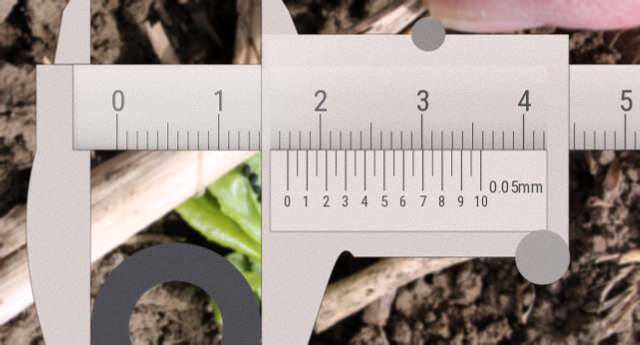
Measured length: 16.8 mm
